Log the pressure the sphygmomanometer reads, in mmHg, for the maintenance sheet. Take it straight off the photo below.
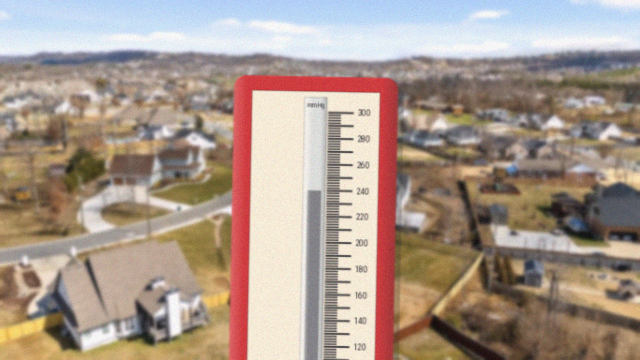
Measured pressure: 240 mmHg
